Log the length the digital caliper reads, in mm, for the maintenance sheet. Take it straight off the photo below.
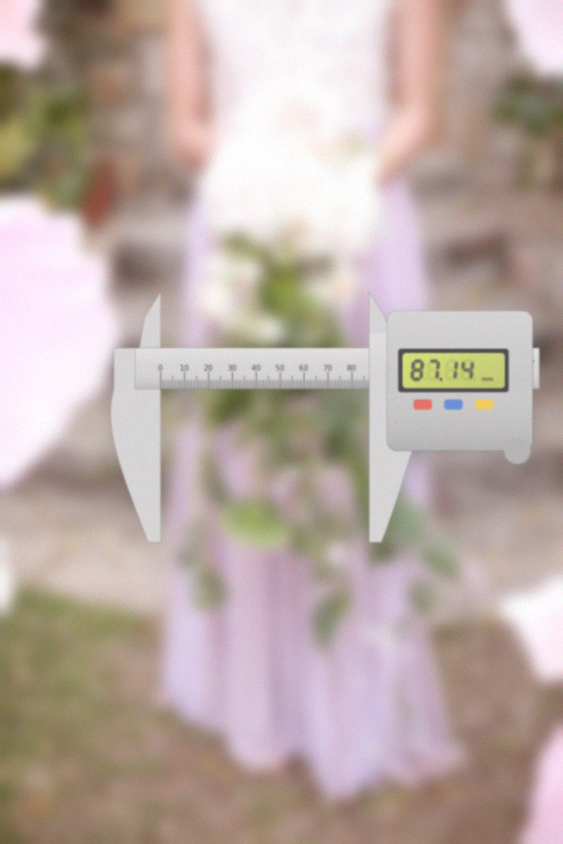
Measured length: 87.14 mm
